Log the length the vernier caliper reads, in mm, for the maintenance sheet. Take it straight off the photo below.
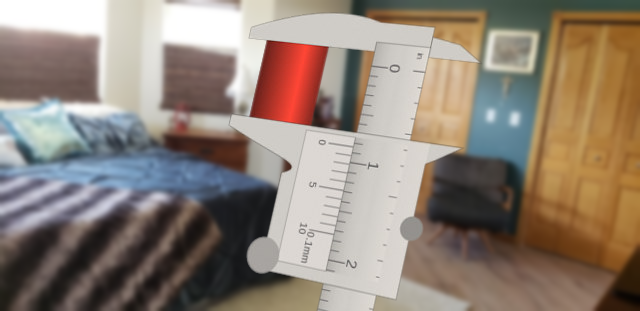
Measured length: 8.4 mm
